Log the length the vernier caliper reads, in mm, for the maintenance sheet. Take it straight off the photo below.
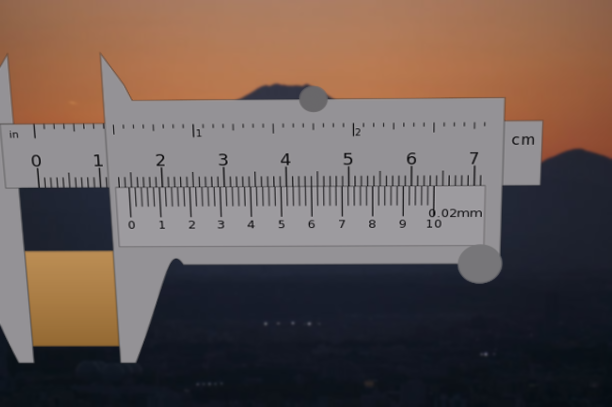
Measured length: 14.6 mm
